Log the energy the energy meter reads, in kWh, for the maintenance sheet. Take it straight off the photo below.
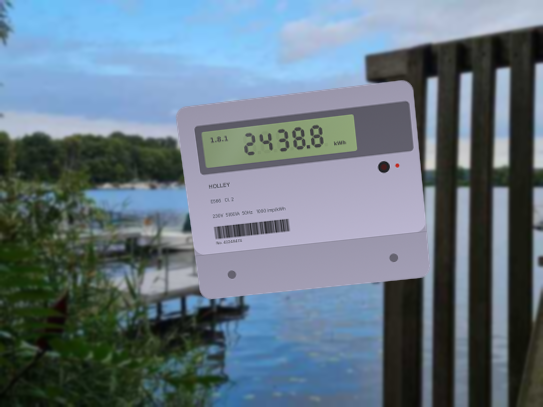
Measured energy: 2438.8 kWh
